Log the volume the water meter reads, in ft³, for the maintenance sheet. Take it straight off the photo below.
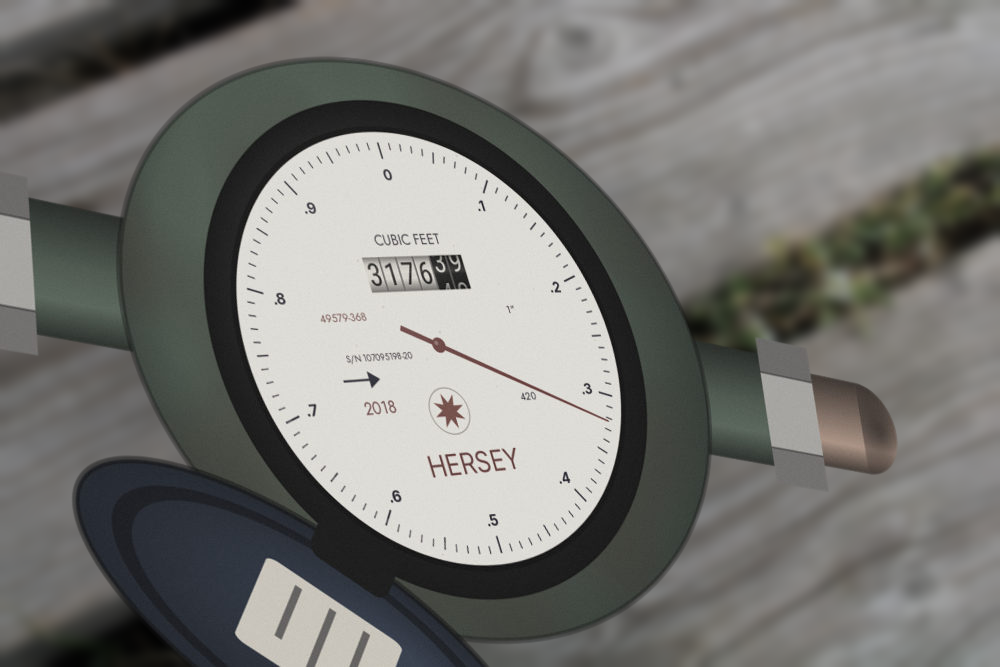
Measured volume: 317639.32 ft³
